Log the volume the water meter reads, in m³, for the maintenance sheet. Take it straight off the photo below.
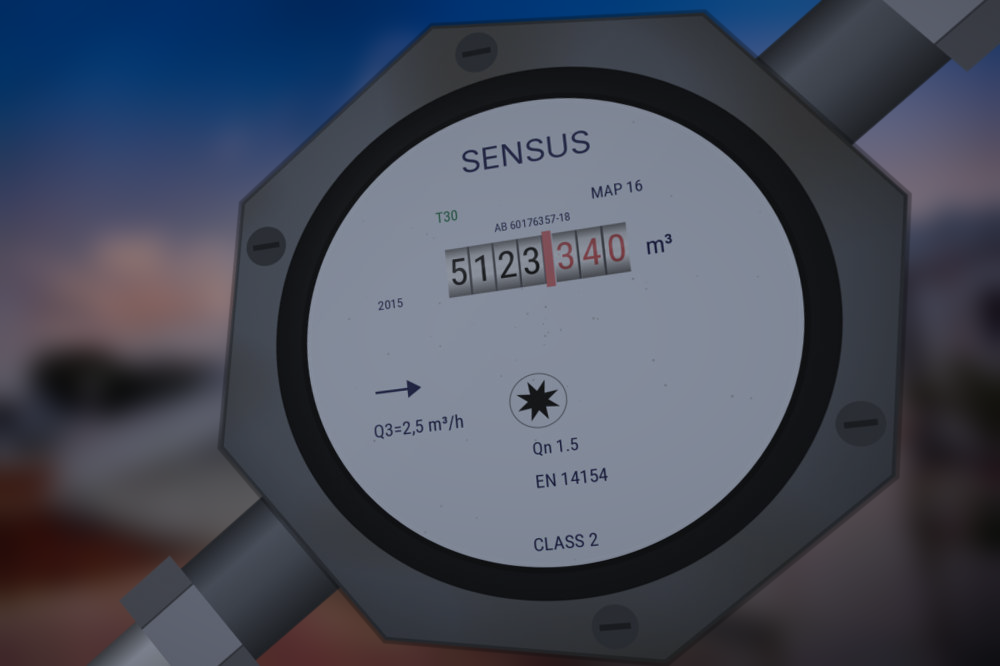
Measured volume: 5123.340 m³
